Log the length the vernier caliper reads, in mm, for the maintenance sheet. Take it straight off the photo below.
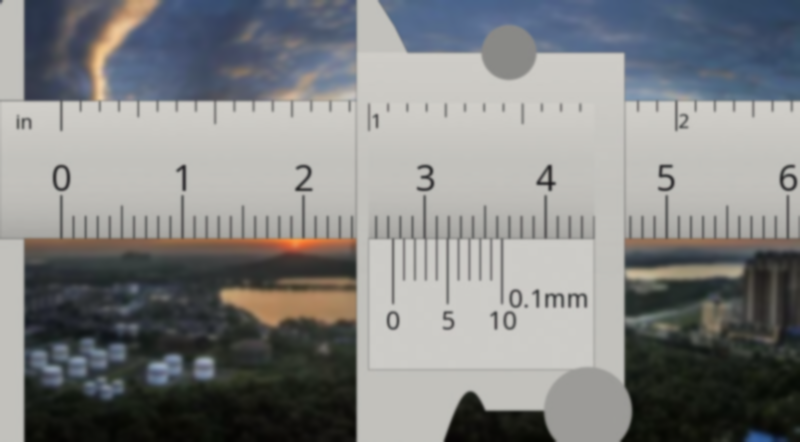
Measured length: 27.4 mm
